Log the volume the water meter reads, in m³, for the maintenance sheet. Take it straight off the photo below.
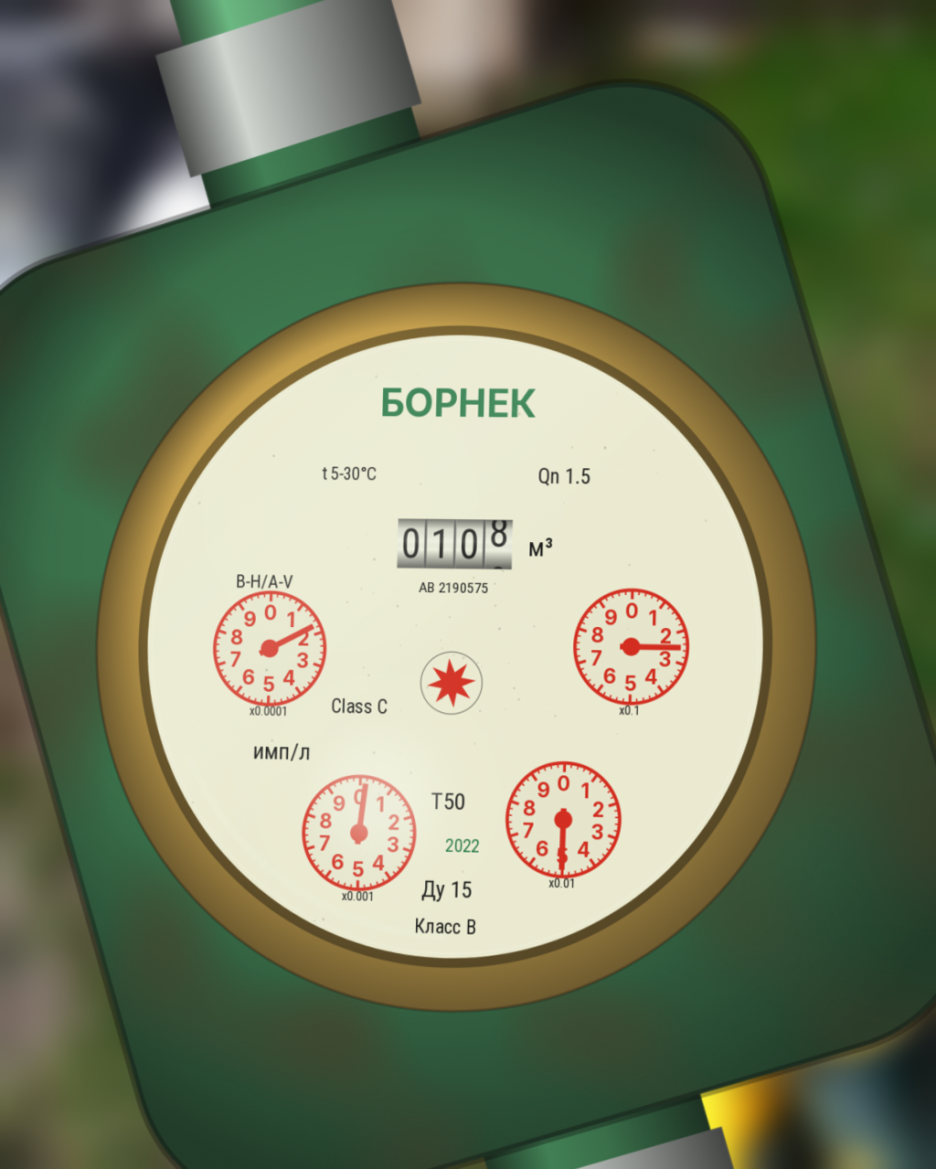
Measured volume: 108.2501 m³
